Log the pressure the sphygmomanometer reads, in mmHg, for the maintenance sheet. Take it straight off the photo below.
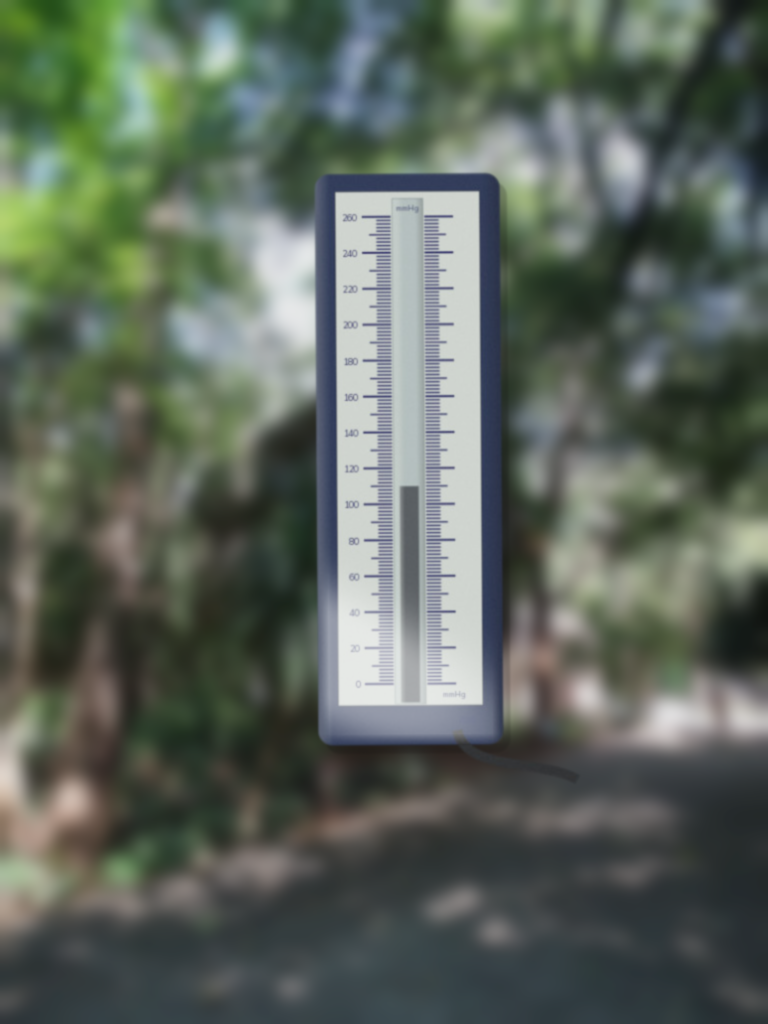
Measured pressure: 110 mmHg
